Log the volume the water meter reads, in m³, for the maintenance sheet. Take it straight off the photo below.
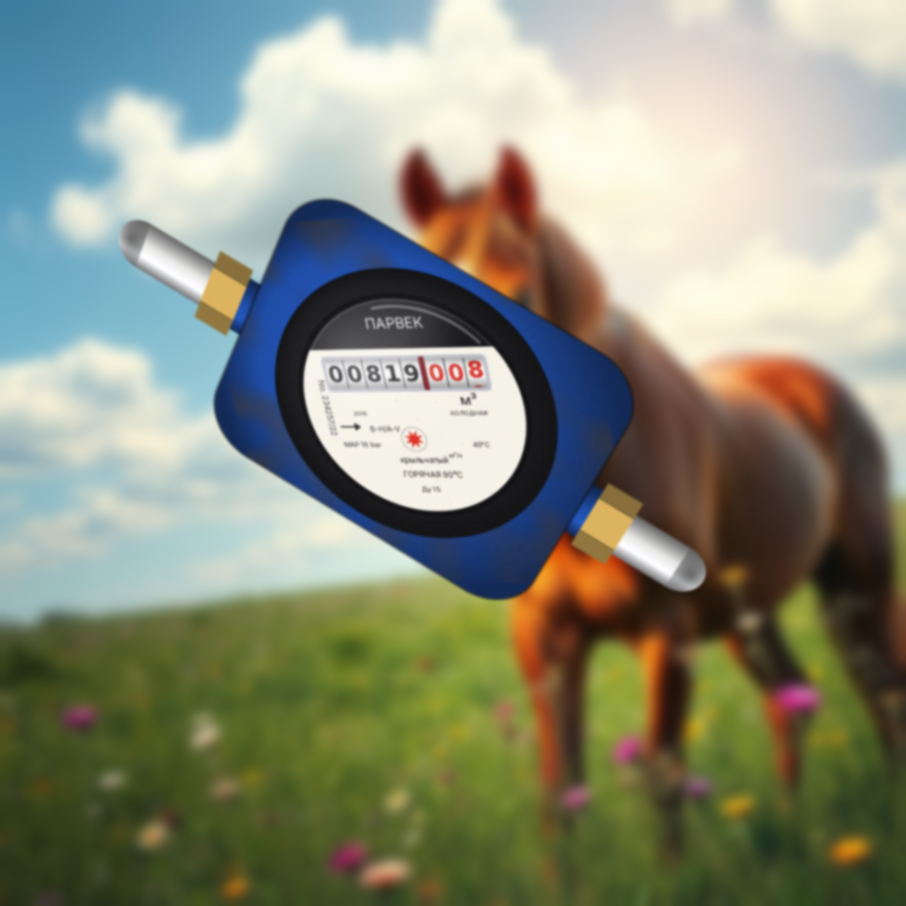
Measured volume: 819.008 m³
